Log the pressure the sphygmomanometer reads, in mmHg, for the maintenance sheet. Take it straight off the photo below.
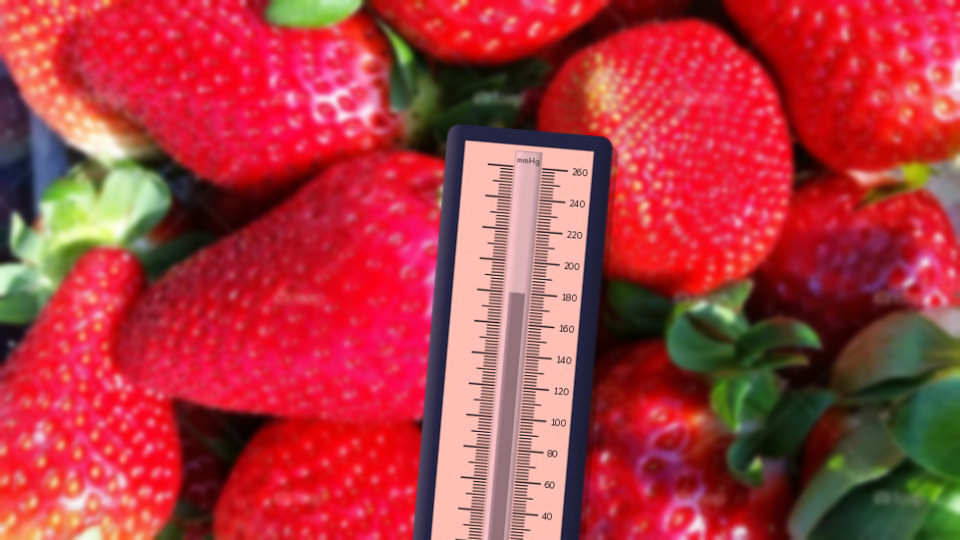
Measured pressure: 180 mmHg
